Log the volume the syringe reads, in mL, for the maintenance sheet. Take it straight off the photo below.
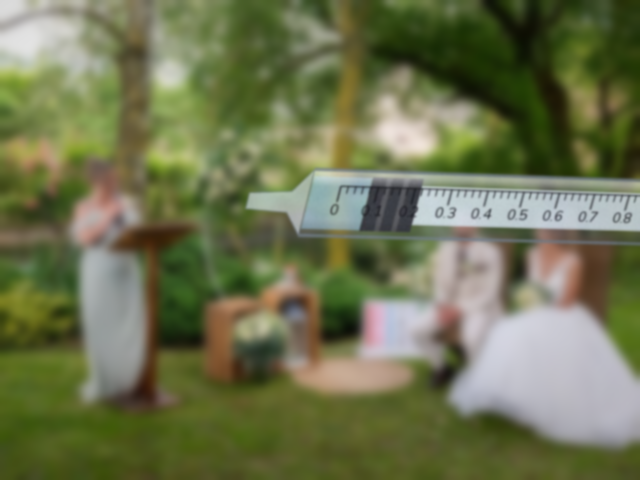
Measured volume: 0.08 mL
